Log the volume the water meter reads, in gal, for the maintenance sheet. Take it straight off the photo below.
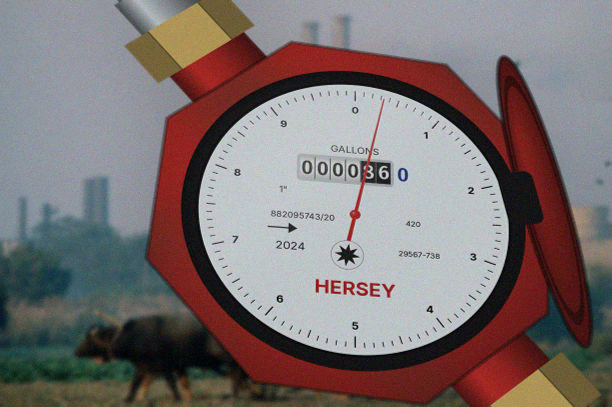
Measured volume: 860.3 gal
